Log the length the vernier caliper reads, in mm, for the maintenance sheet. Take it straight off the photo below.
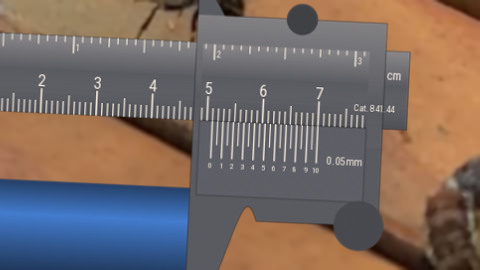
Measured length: 51.0 mm
